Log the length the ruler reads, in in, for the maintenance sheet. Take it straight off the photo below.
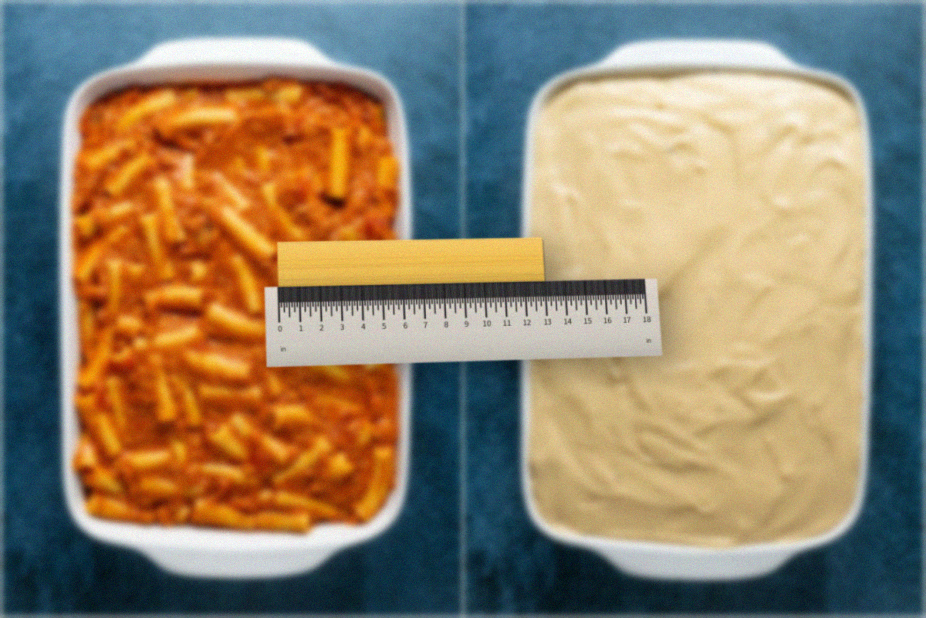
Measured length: 13 in
